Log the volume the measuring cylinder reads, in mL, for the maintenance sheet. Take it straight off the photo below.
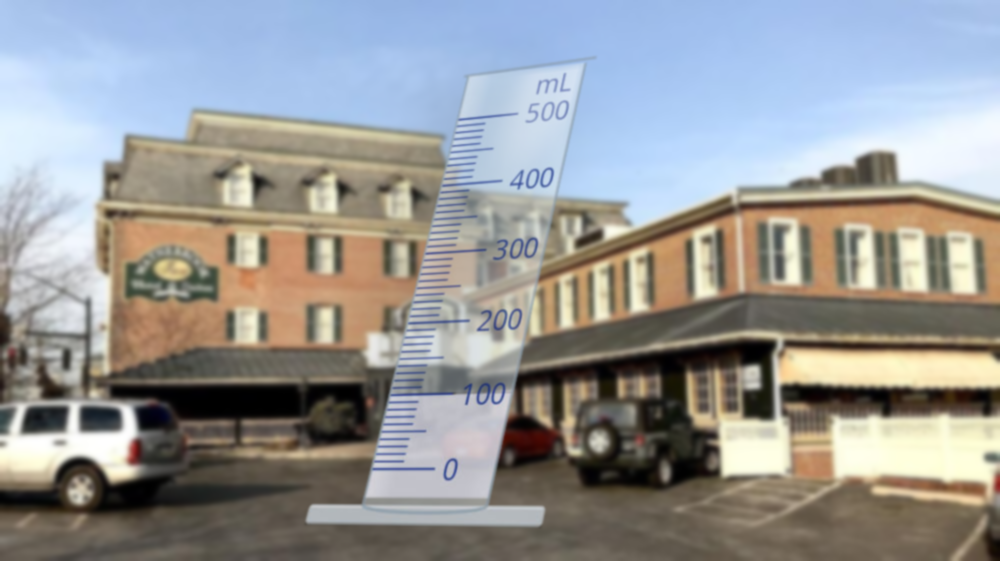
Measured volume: 100 mL
